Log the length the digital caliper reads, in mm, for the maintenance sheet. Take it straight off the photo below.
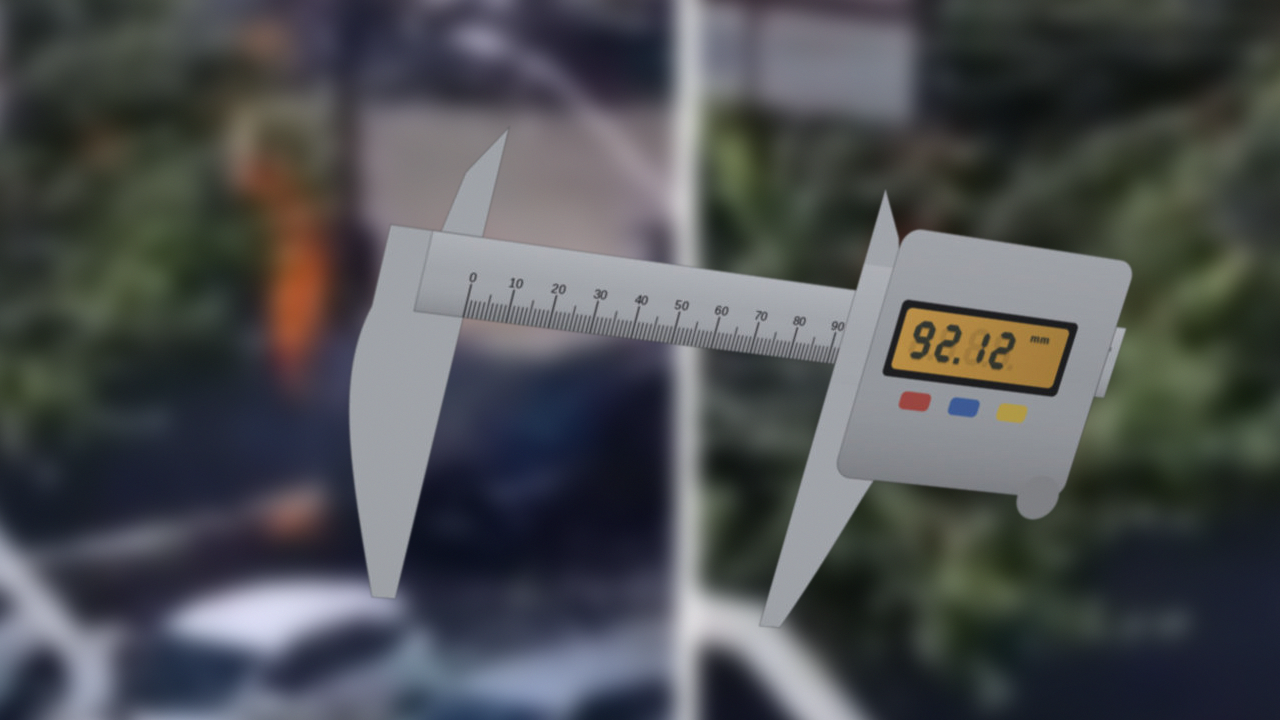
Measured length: 92.12 mm
